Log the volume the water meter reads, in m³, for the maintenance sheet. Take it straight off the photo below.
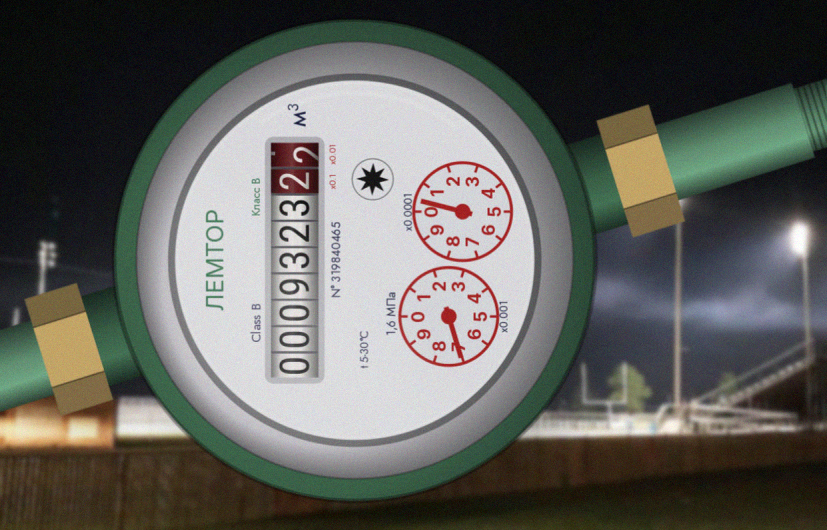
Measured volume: 9323.2170 m³
